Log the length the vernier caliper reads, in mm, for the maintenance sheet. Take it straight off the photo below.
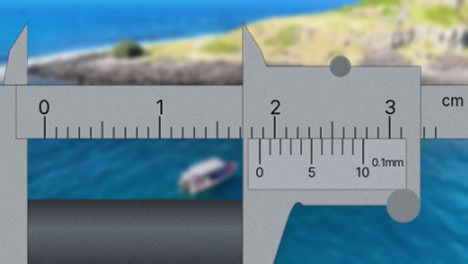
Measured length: 18.7 mm
